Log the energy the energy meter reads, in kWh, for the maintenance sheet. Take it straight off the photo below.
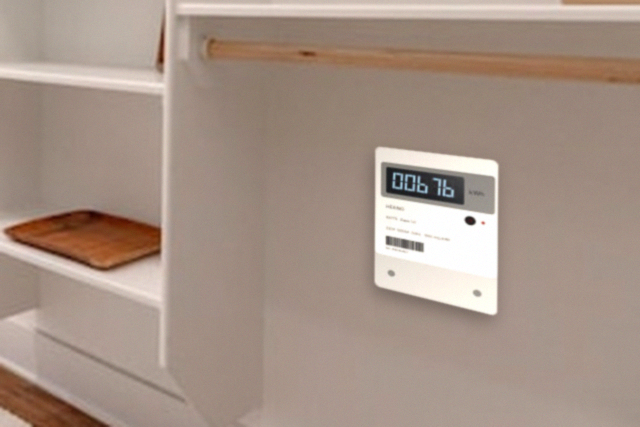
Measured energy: 676 kWh
